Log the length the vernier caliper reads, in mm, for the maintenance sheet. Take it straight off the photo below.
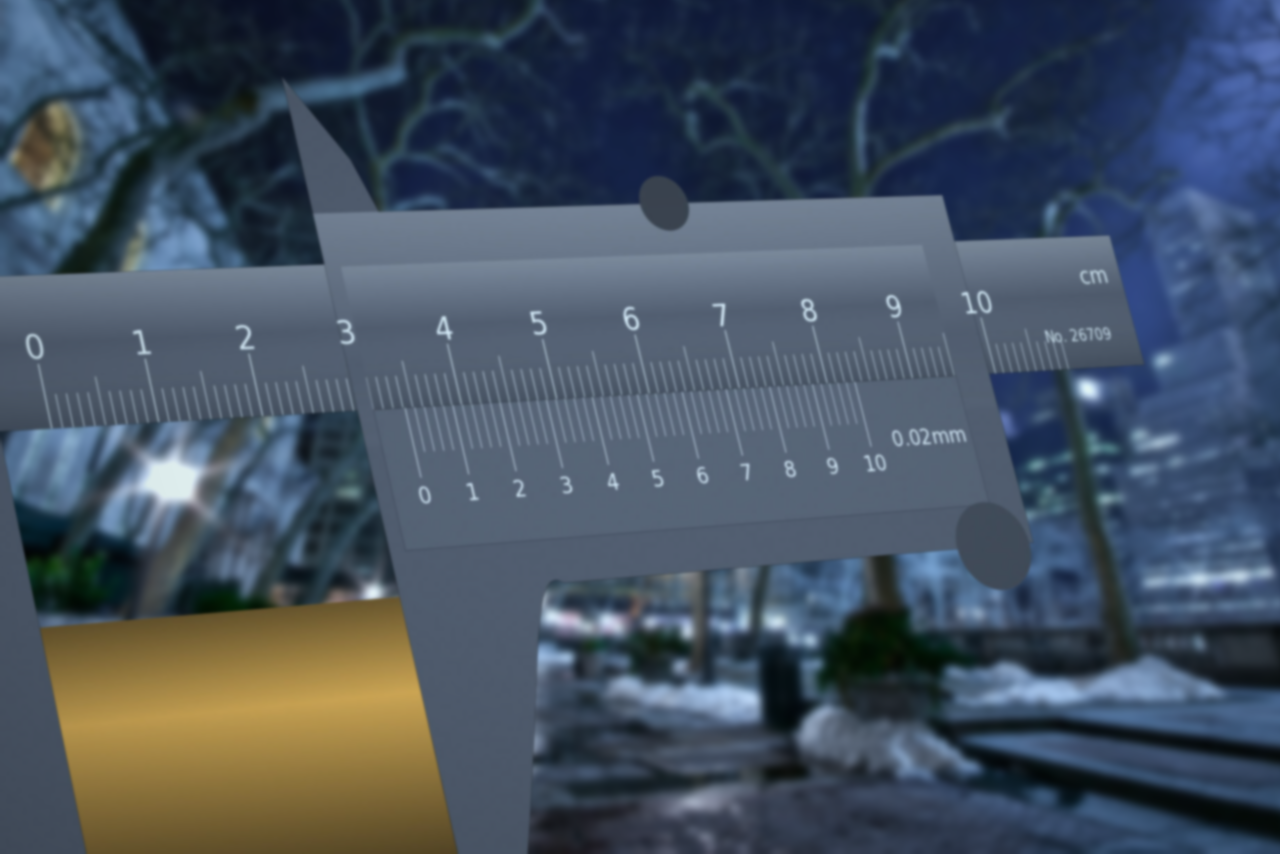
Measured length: 34.2 mm
